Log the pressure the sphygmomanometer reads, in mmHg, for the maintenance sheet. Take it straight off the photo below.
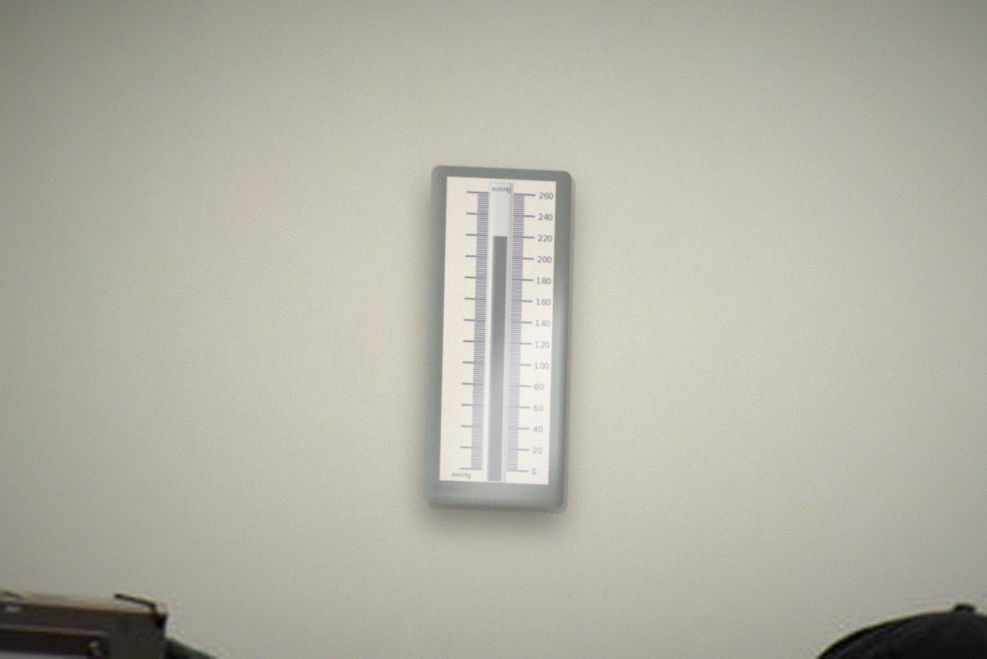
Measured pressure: 220 mmHg
